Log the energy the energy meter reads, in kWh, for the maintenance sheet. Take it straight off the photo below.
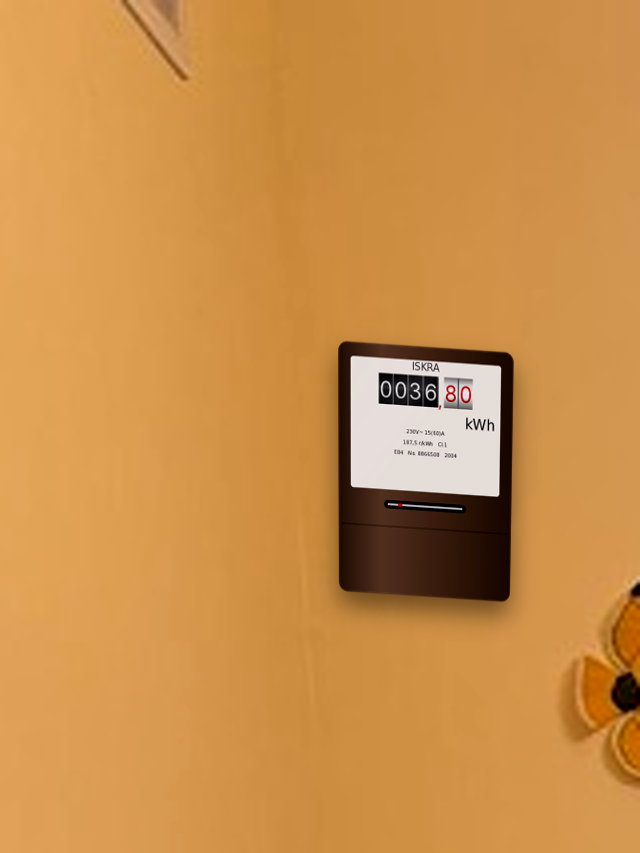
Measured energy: 36.80 kWh
